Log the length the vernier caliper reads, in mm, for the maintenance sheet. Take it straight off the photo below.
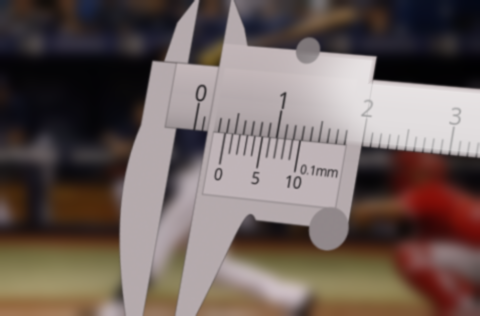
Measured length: 3.8 mm
